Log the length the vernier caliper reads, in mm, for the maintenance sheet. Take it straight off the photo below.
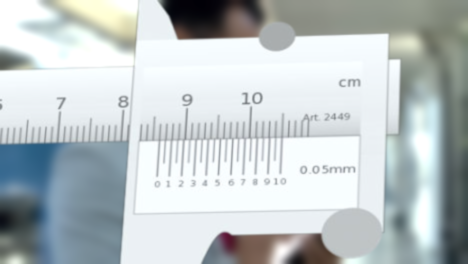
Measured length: 86.0 mm
